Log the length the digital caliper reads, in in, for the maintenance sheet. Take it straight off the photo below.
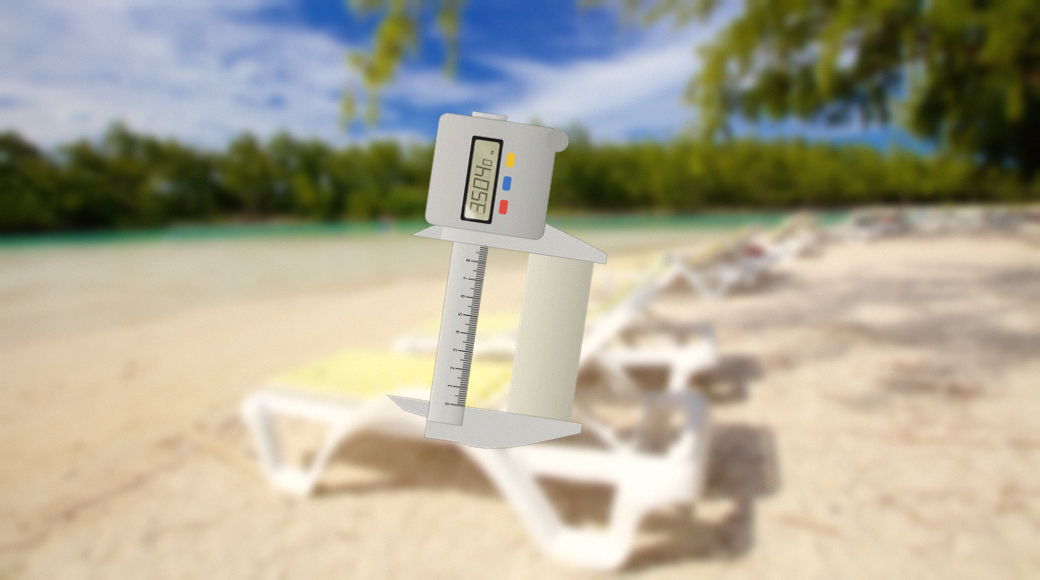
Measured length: 3.5040 in
